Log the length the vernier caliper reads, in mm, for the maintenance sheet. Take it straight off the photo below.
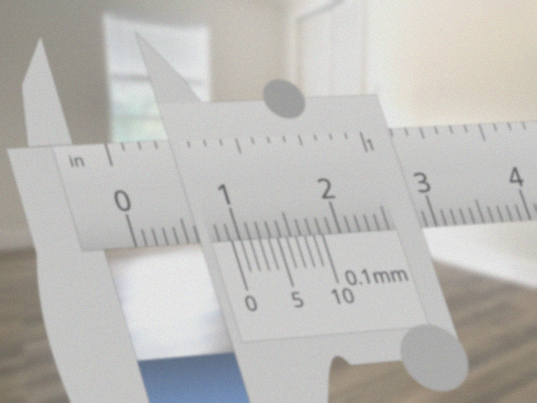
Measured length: 9.2 mm
